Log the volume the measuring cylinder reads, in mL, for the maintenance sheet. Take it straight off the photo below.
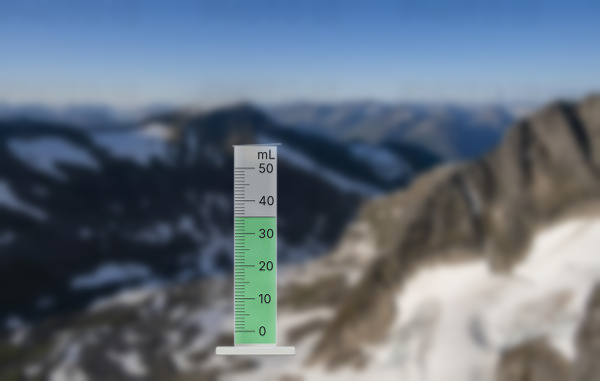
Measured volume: 35 mL
